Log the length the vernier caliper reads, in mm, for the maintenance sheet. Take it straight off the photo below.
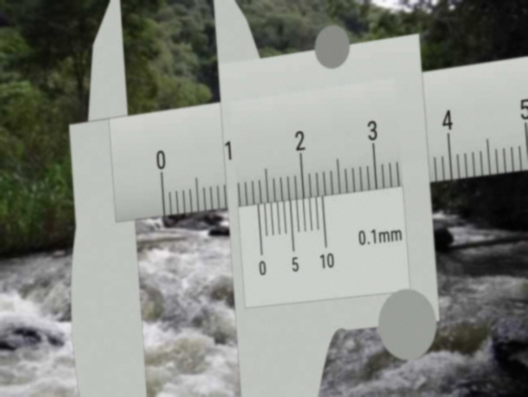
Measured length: 13.6 mm
